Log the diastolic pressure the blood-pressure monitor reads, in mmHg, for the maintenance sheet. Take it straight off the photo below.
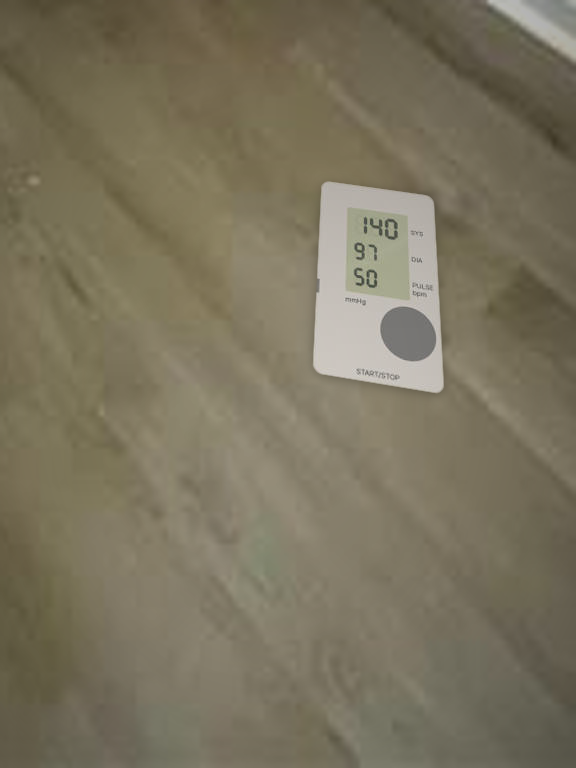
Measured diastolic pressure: 97 mmHg
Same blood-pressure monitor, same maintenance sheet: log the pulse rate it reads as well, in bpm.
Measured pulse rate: 50 bpm
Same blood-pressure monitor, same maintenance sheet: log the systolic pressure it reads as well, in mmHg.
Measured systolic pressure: 140 mmHg
